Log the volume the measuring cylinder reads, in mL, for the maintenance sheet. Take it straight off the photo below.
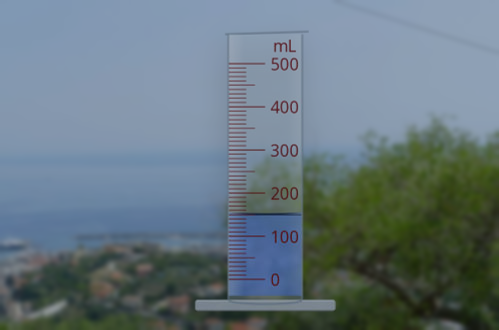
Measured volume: 150 mL
